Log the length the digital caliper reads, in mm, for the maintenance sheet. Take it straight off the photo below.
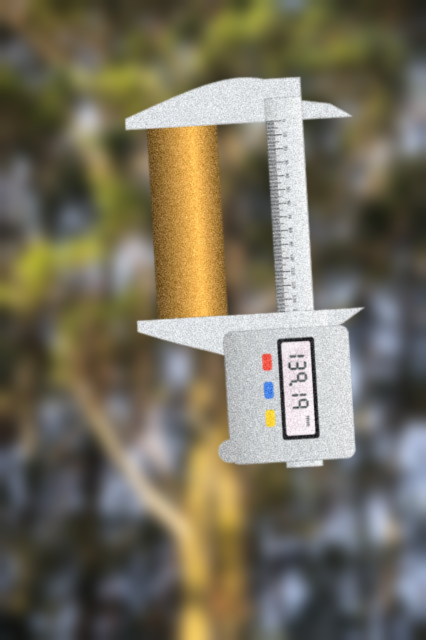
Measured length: 139.19 mm
